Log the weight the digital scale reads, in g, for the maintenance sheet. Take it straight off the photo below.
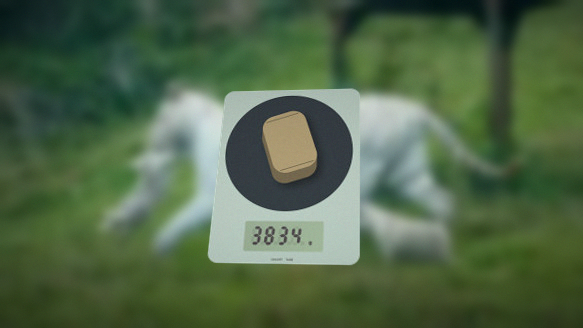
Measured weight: 3834 g
